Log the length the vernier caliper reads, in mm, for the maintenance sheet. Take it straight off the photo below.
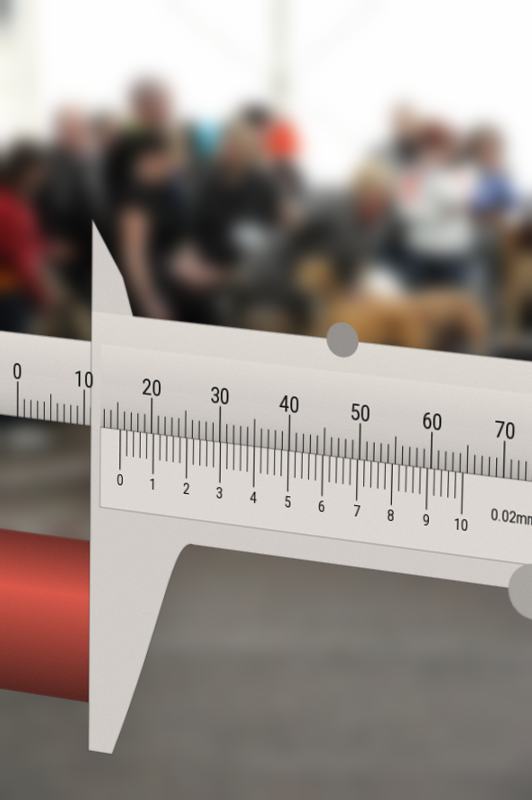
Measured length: 15.4 mm
